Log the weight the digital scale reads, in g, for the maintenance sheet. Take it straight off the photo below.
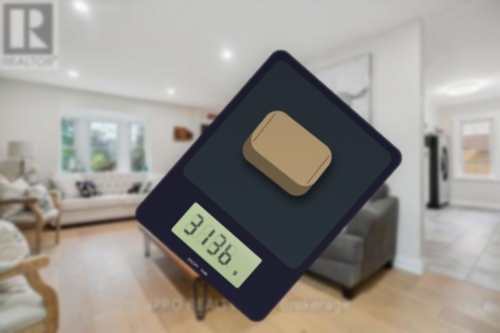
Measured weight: 3136 g
